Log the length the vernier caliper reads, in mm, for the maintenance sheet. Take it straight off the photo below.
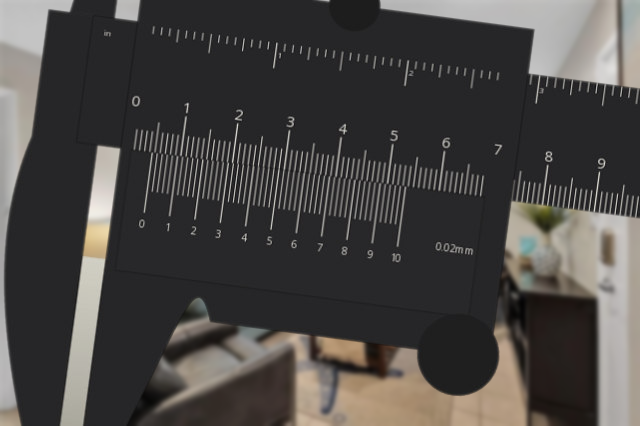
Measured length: 4.5 mm
